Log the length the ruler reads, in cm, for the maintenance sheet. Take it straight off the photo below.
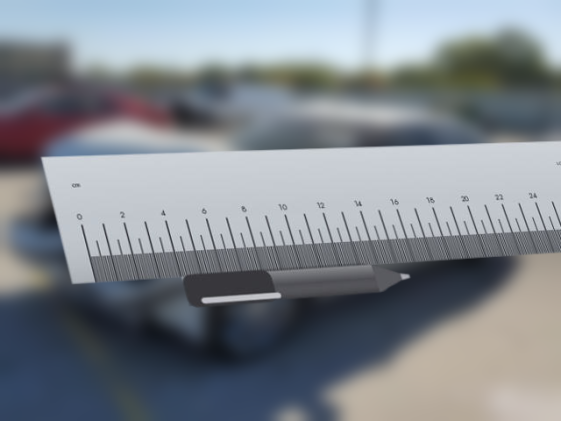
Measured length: 11.5 cm
